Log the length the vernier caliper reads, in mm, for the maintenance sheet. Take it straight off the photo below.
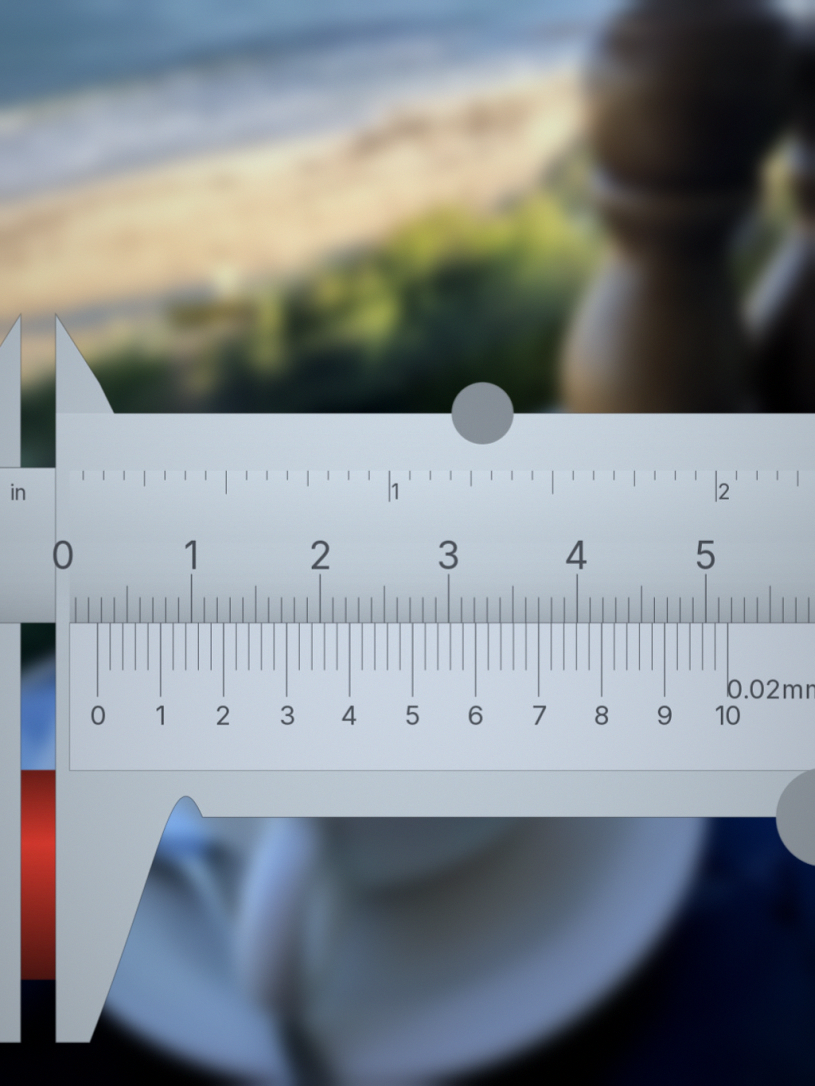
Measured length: 2.7 mm
